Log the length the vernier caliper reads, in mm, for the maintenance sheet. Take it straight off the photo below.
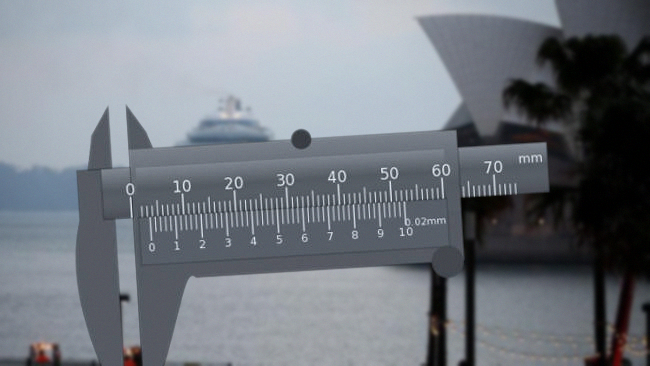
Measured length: 3.5 mm
